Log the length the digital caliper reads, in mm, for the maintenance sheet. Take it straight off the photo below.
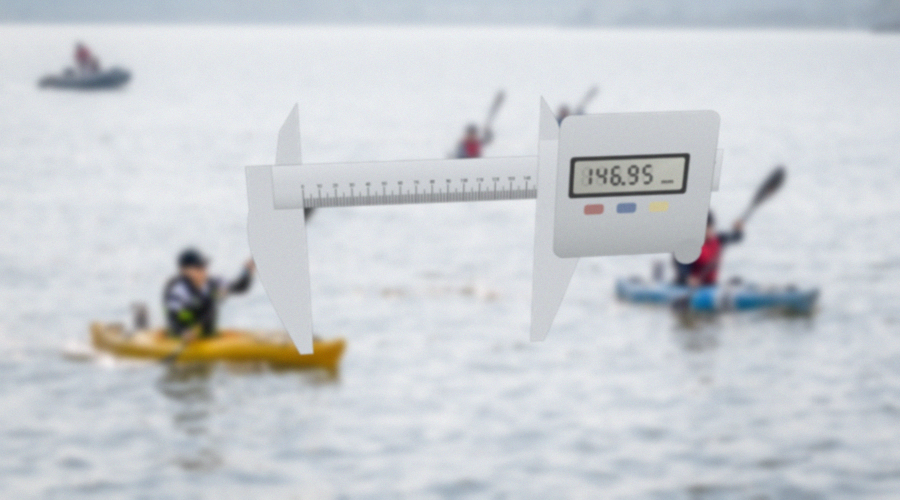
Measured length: 146.95 mm
